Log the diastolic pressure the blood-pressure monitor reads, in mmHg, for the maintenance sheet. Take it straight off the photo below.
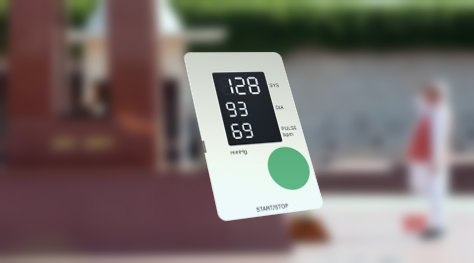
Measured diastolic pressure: 93 mmHg
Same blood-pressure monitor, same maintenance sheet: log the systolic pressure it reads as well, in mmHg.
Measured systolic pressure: 128 mmHg
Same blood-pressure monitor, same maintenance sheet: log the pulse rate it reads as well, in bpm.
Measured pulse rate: 69 bpm
